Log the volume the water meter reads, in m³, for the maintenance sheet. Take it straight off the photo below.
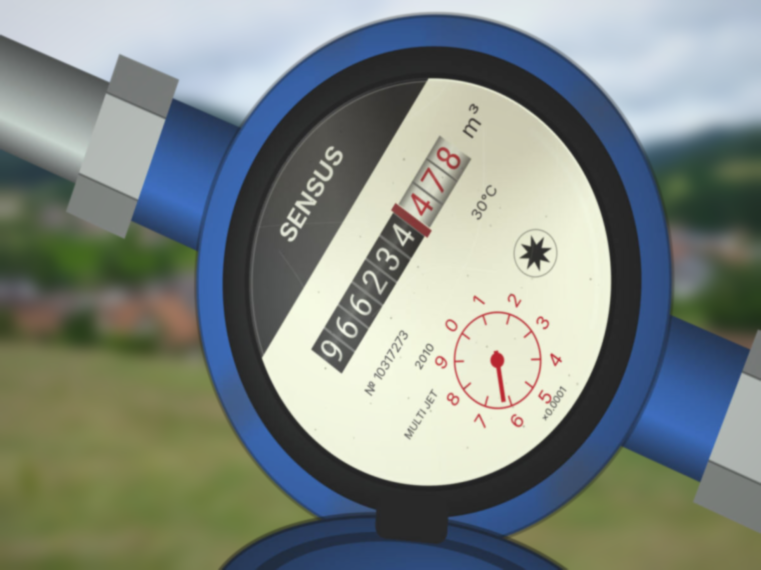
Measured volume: 966234.4786 m³
